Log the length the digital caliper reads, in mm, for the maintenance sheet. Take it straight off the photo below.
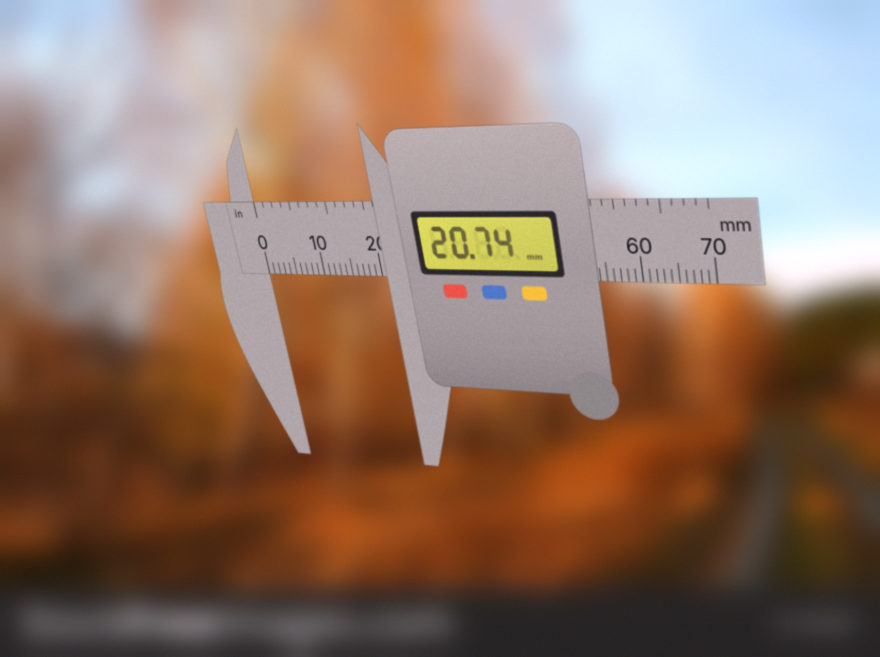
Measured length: 20.74 mm
